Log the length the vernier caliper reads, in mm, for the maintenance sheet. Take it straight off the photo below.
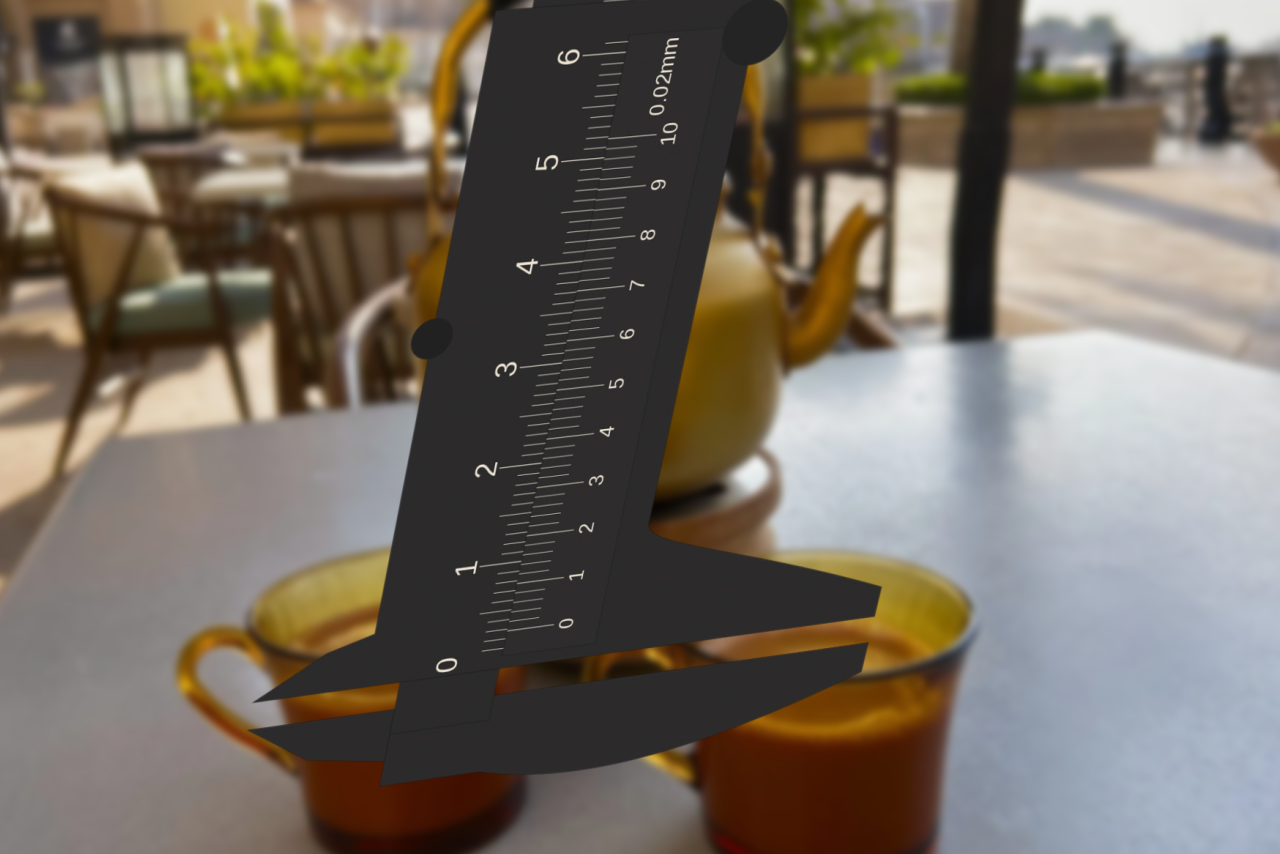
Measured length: 2.8 mm
